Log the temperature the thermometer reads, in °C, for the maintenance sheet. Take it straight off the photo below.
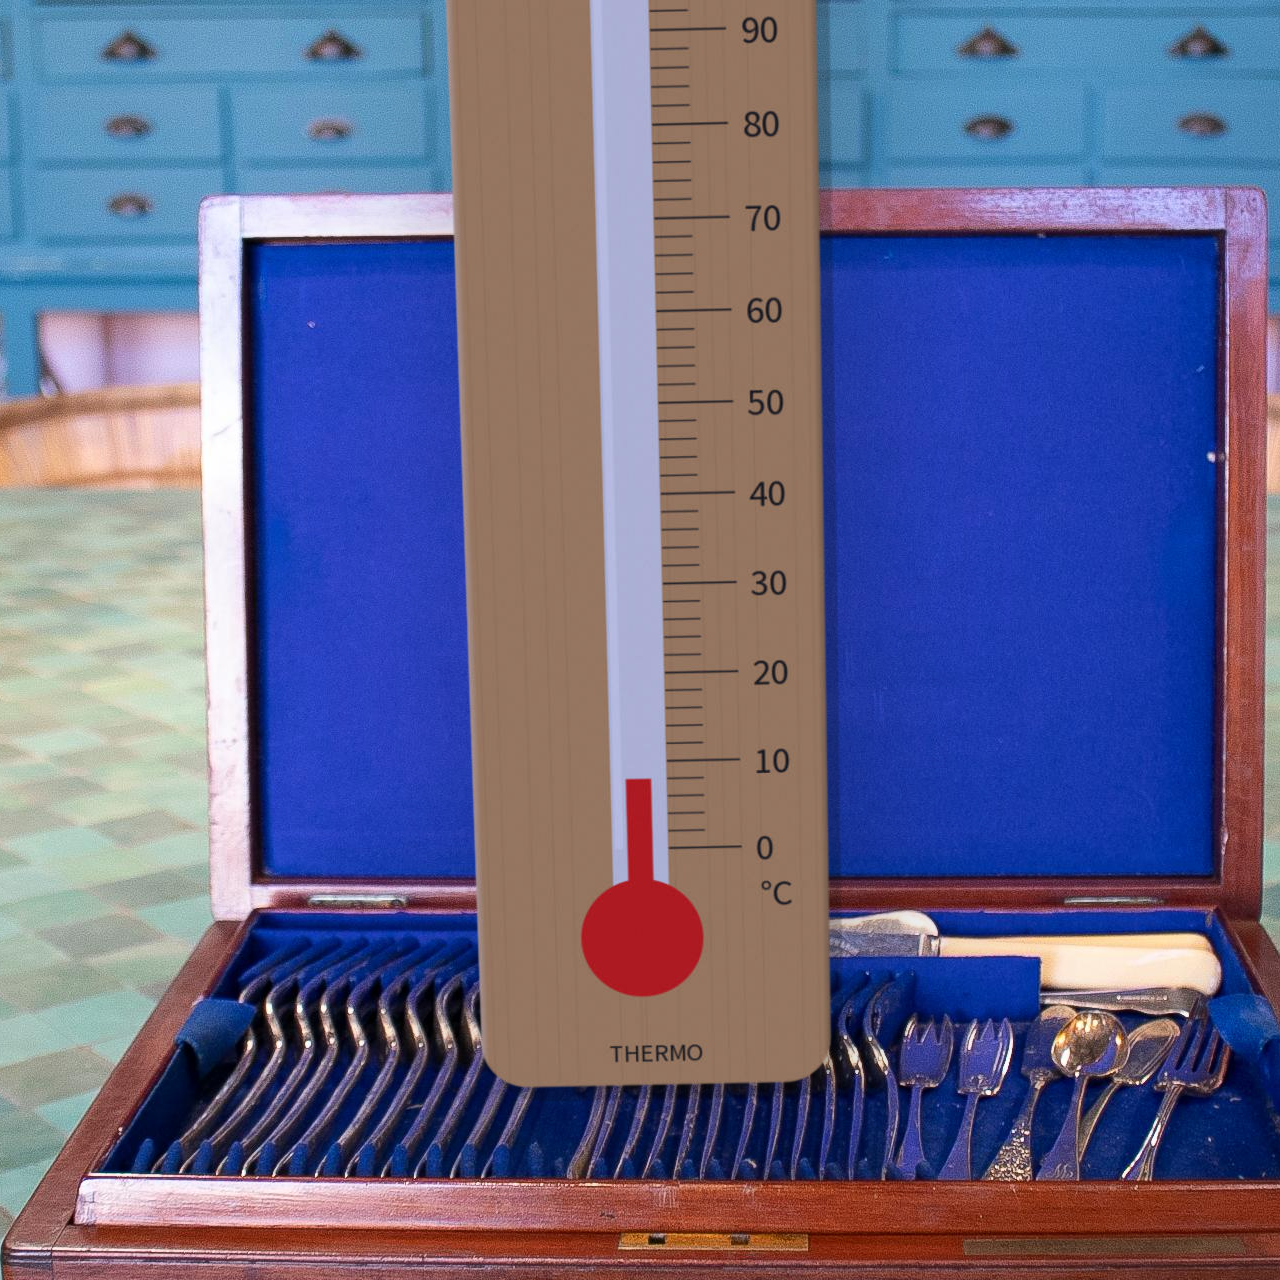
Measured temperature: 8 °C
